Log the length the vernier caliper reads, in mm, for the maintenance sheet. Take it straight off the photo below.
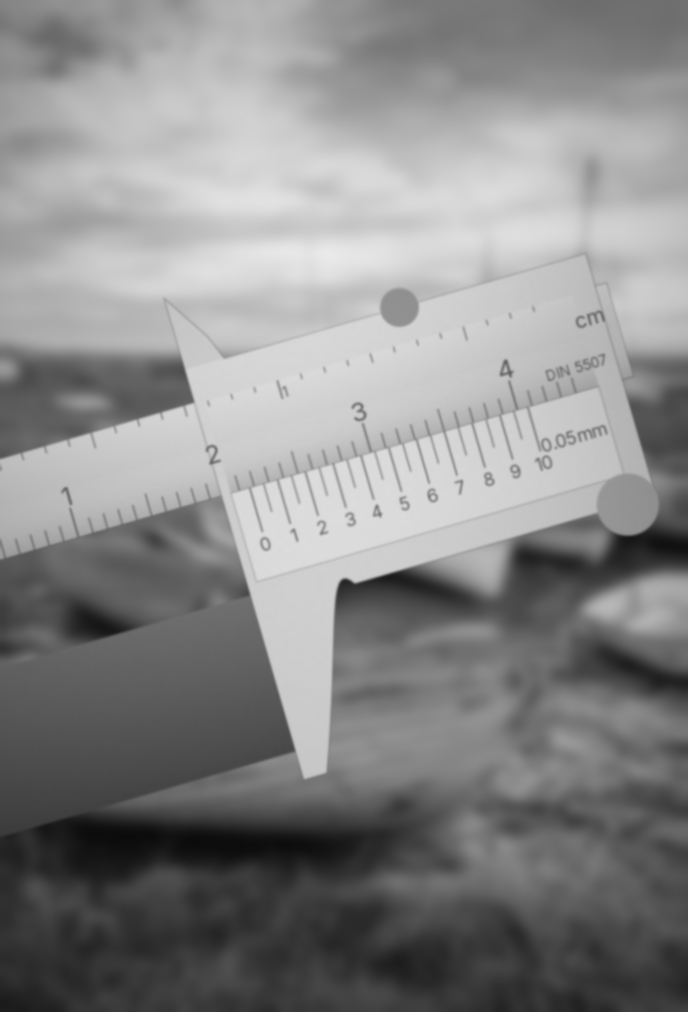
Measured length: 21.7 mm
